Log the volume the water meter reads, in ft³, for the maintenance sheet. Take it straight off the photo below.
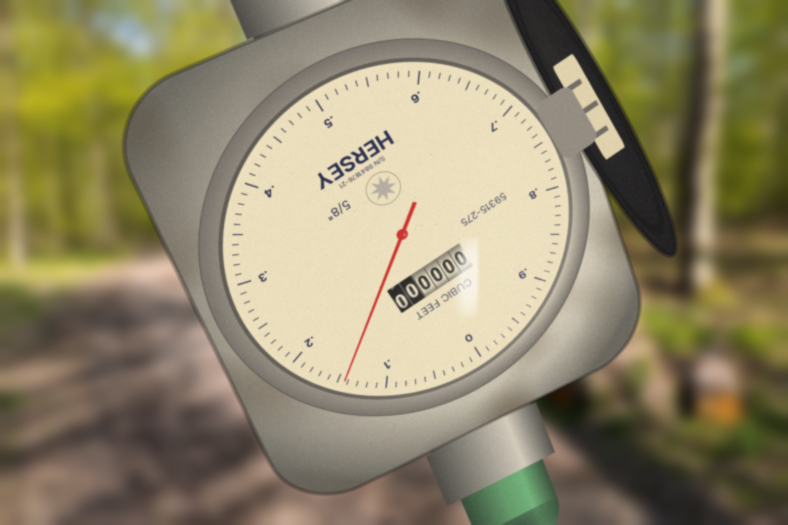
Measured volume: 0.14 ft³
